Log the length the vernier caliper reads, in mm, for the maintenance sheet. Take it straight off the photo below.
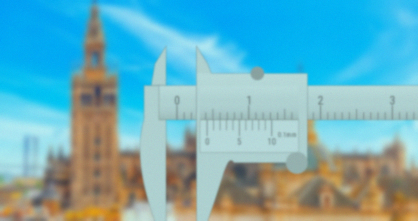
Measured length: 4.2 mm
